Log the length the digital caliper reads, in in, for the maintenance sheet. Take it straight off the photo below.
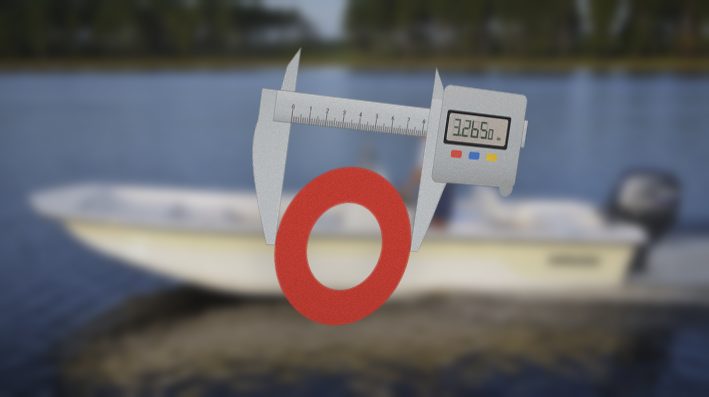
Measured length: 3.2650 in
